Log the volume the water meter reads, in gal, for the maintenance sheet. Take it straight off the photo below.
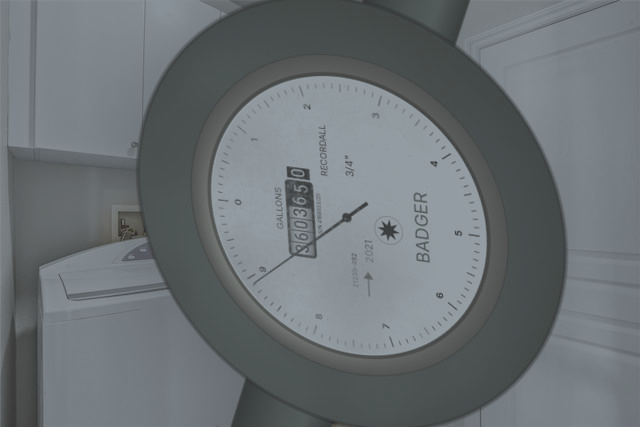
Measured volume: 3603648.9 gal
